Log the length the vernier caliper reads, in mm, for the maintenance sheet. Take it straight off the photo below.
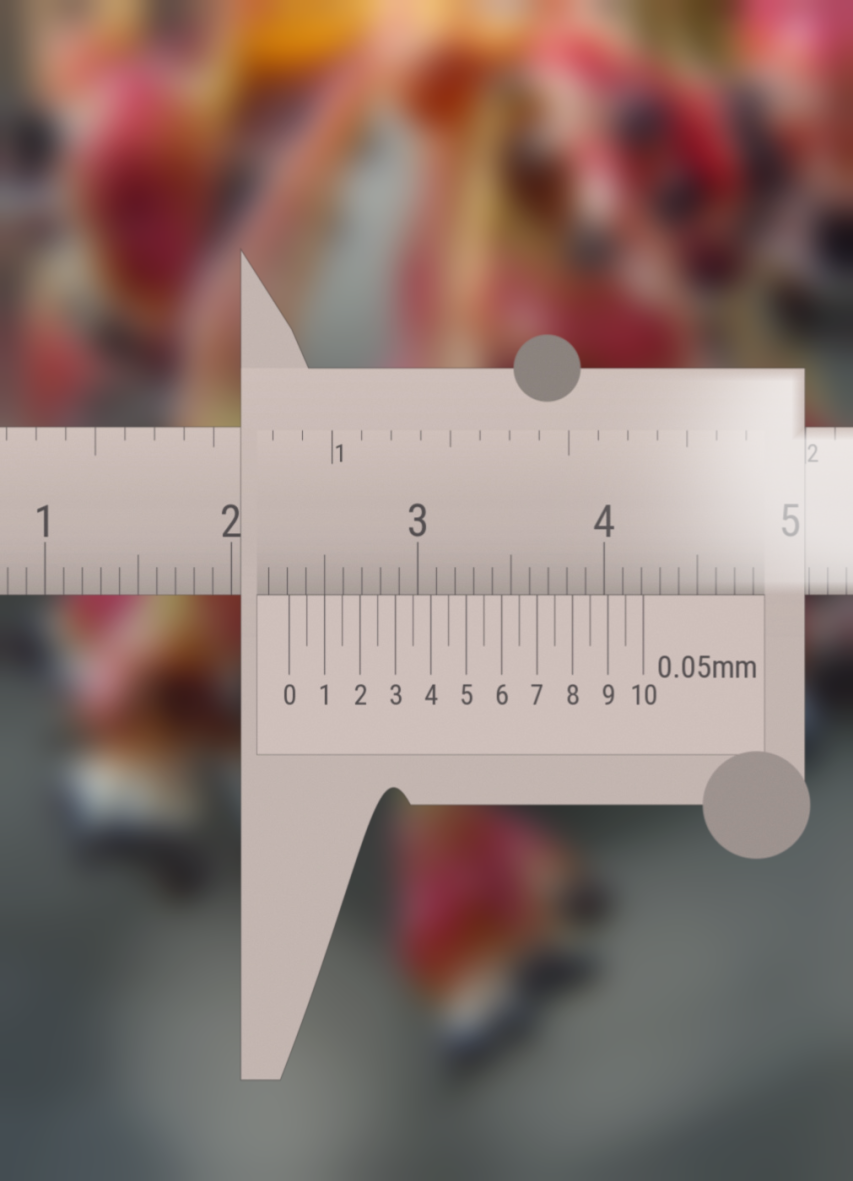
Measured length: 23.1 mm
